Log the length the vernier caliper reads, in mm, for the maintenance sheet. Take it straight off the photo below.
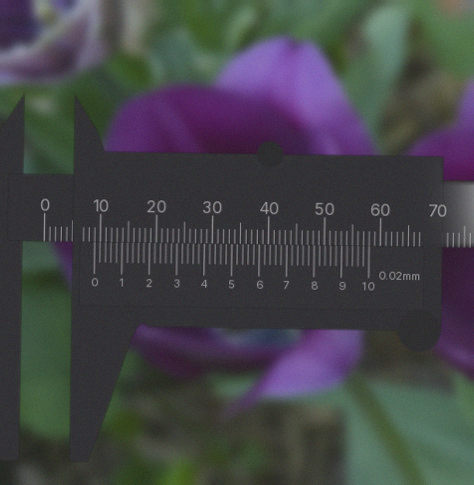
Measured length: 9.0 mm
